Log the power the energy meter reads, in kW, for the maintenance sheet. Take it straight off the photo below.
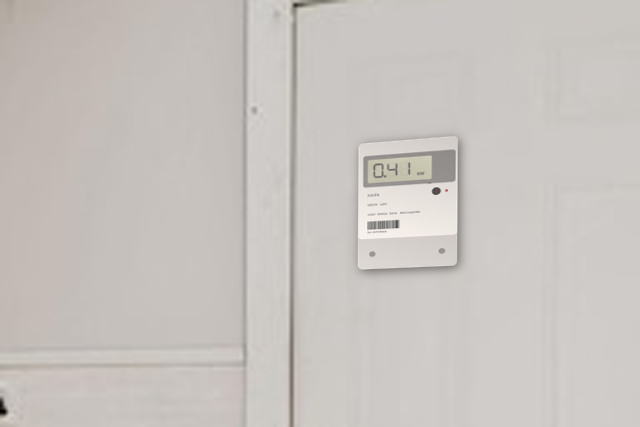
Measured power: 0.41 kW
